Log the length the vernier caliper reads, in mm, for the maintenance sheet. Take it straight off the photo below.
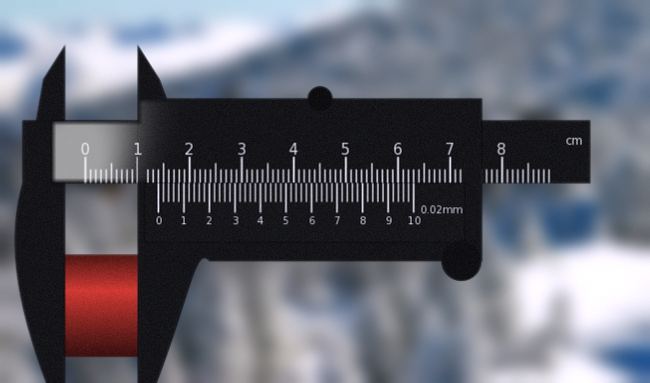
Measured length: 14.0 mm
